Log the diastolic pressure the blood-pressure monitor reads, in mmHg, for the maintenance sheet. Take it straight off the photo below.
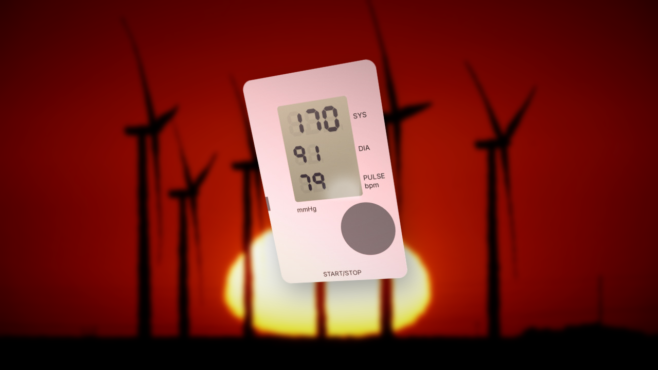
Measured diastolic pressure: 91 mmHg
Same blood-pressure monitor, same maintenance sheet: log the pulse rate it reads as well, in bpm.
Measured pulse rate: 79 bpm
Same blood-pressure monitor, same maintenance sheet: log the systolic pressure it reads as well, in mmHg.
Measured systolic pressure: 170 mmHg
